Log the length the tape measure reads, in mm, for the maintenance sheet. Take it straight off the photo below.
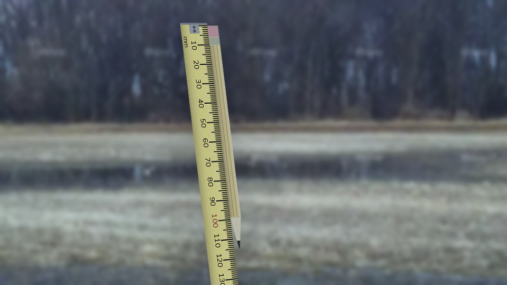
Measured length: 115 mm
